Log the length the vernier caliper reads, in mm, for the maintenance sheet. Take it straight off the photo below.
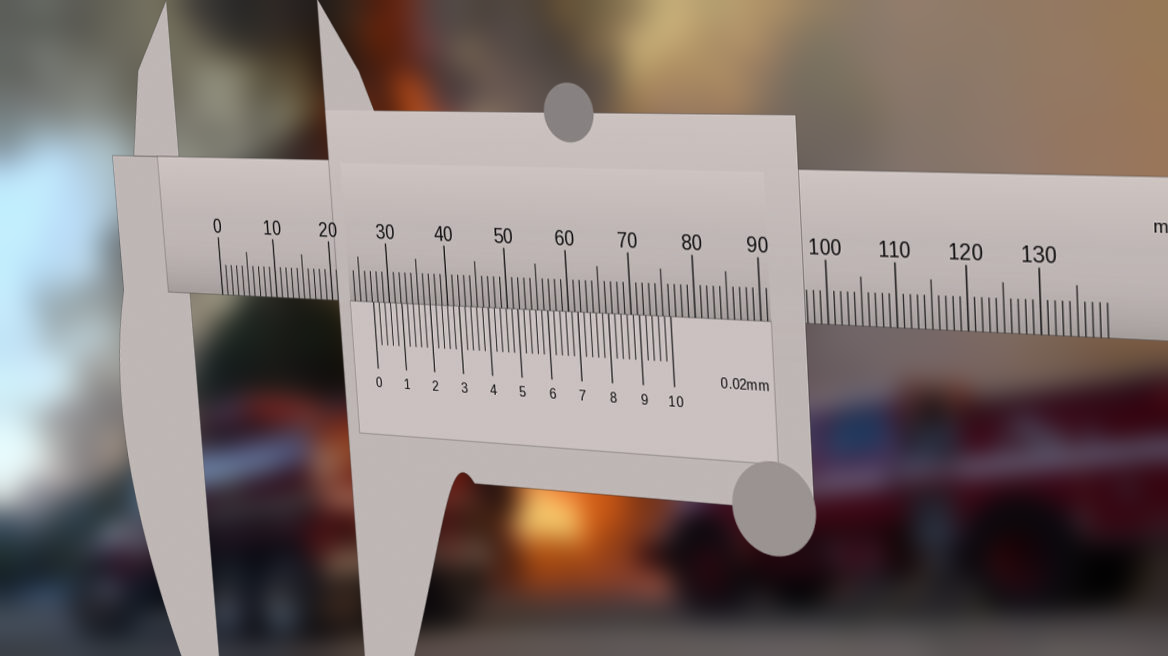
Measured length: 27.2 mm
